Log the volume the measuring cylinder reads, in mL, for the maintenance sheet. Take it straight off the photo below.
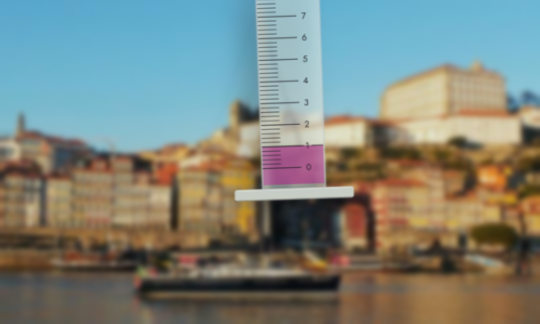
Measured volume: 1 mL
